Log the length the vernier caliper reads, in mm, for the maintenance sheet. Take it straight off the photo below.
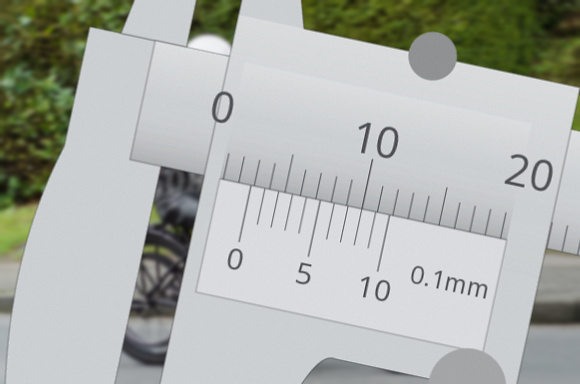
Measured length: 2.8 mm
